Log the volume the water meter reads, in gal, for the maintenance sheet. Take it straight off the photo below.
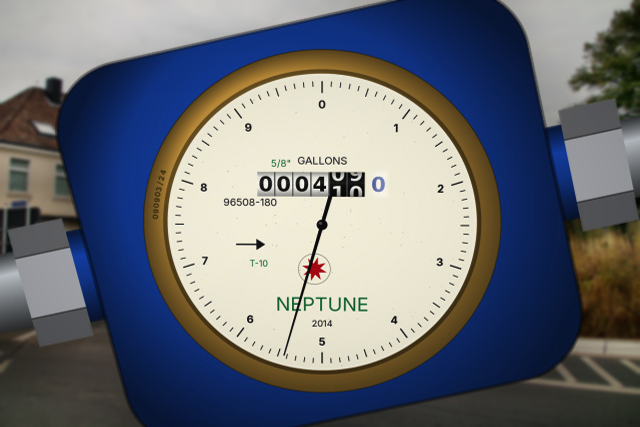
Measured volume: 4095.4 gal
